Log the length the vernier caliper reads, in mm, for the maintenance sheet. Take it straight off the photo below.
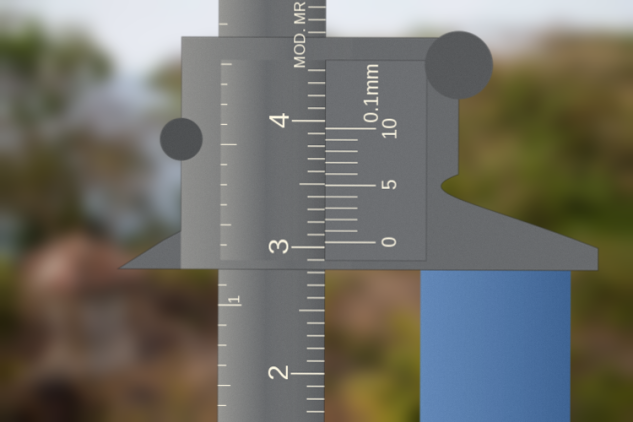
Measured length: 30.4 mm
